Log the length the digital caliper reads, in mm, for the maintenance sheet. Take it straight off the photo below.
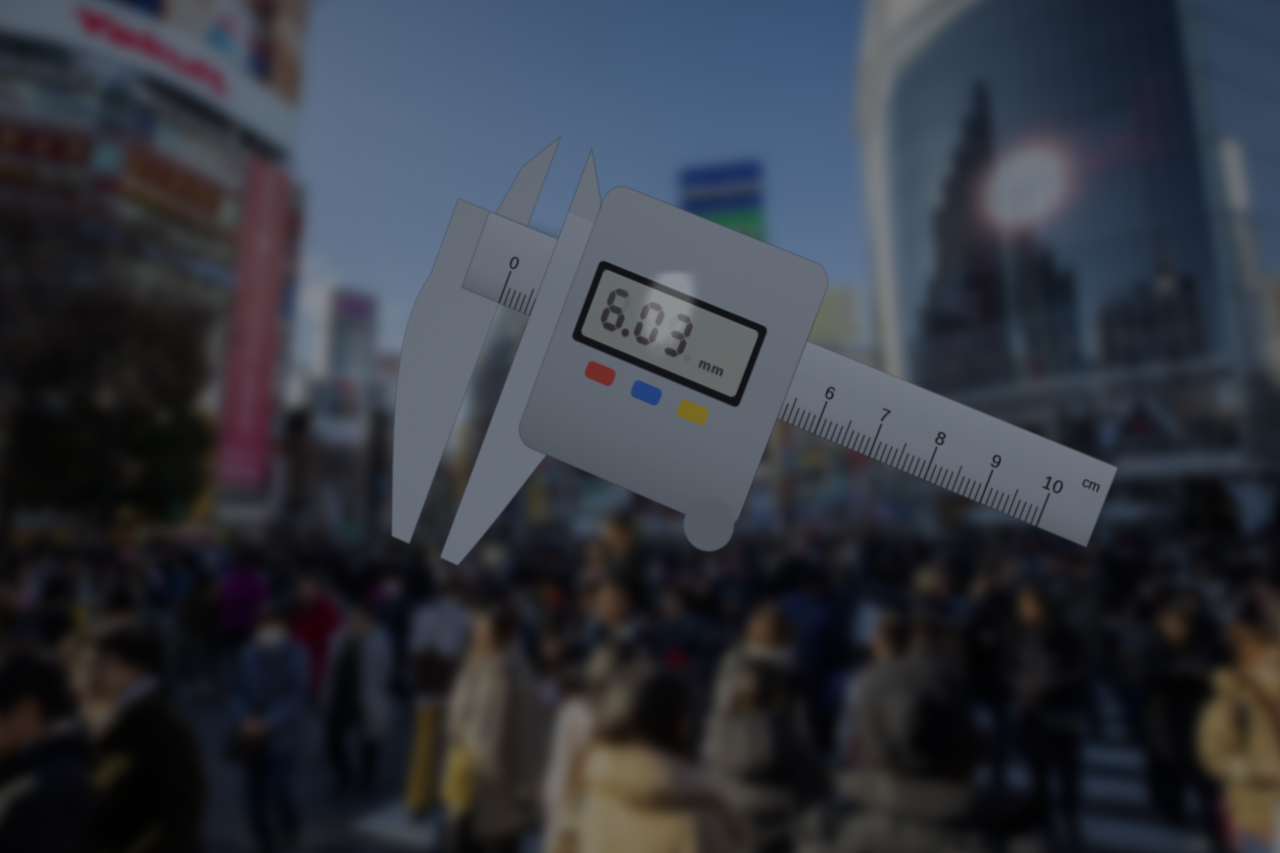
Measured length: 6.03 mm
